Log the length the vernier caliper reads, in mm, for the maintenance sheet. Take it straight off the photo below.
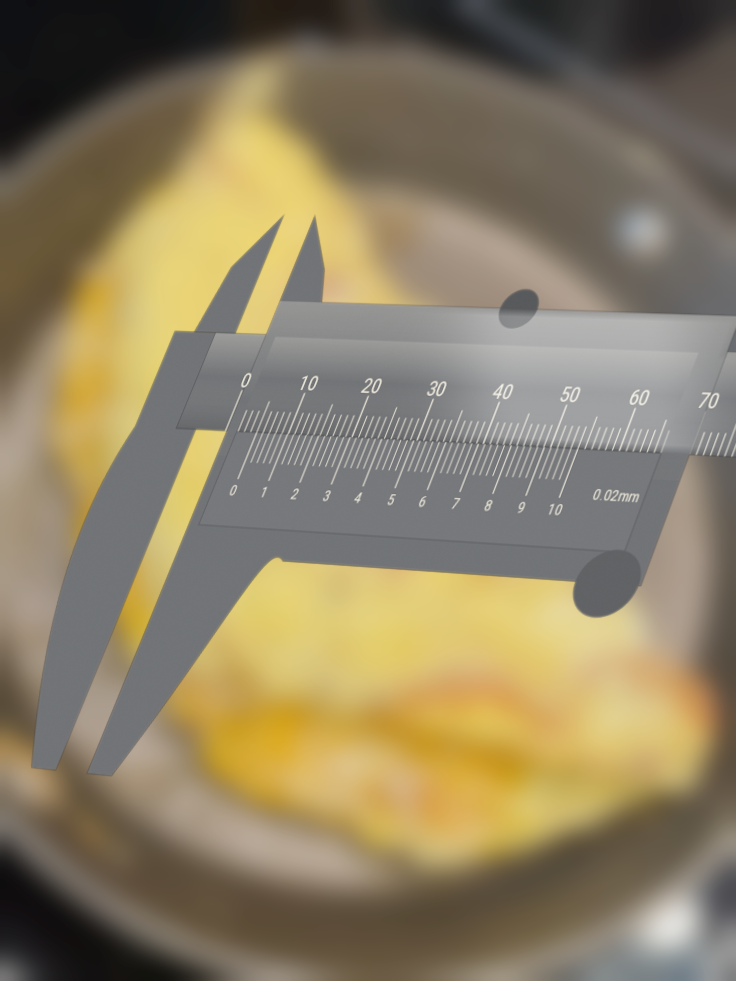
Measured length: 5.0 mm
